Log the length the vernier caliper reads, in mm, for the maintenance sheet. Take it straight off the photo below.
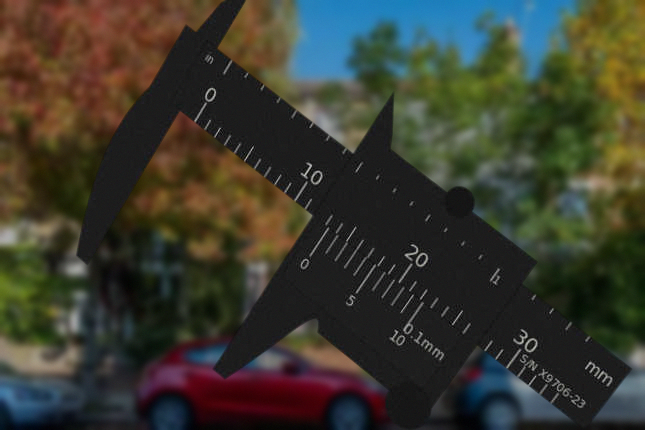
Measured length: 13.3 mm
